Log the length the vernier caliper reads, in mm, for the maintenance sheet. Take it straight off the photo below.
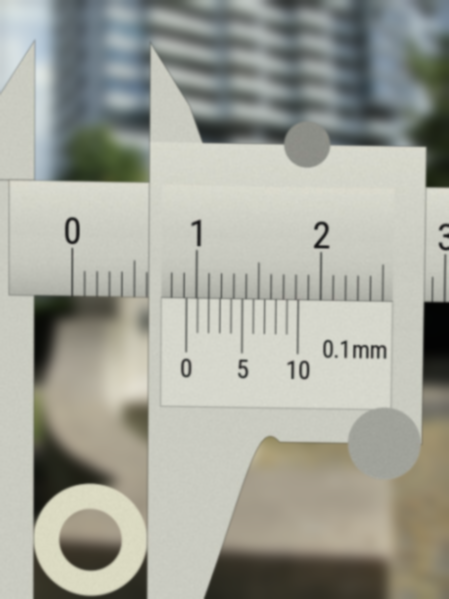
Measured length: 9.2 mm
